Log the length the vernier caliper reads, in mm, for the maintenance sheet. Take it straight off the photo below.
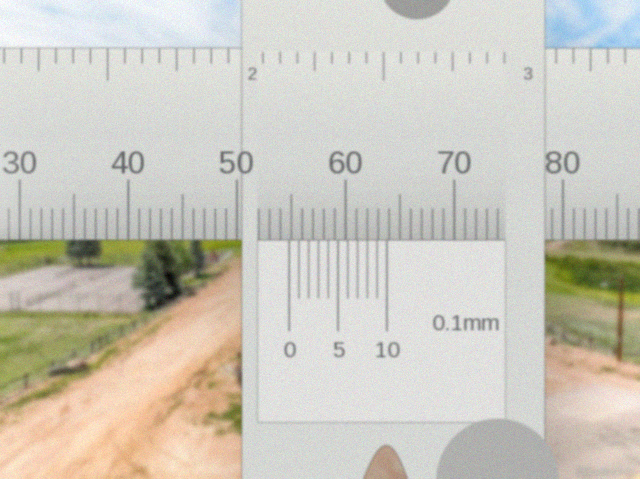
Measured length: 54.8 mm
